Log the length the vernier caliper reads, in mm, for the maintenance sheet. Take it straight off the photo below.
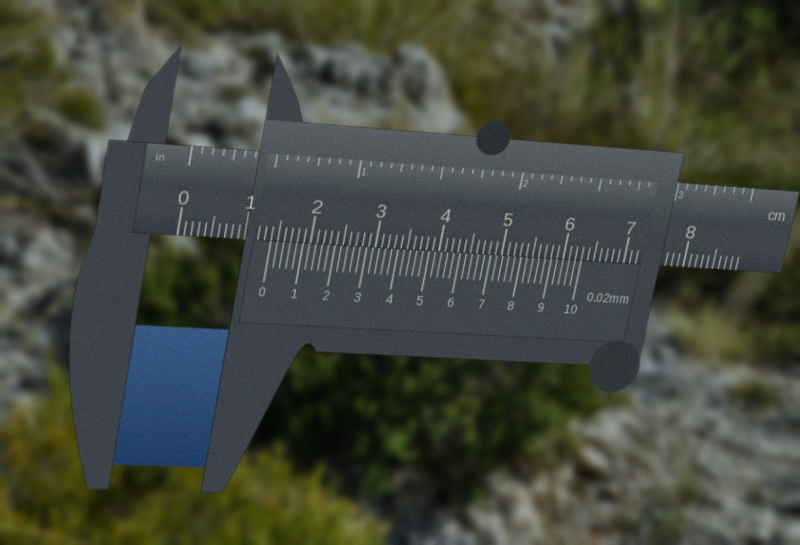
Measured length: 14.0 mm
